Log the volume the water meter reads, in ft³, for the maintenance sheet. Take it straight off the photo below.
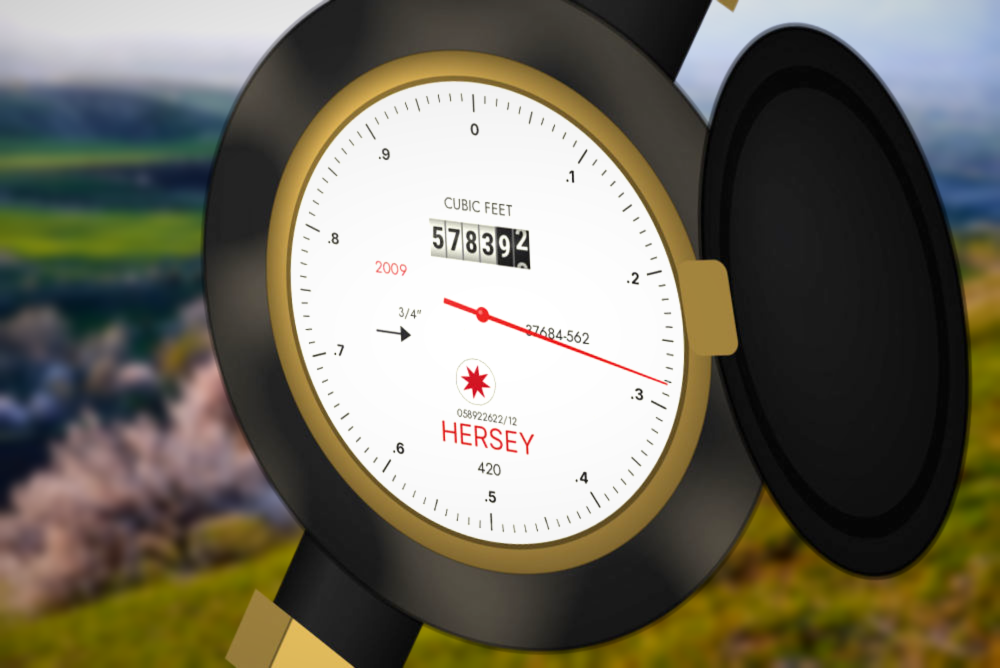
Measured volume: 578392.28 ft³
